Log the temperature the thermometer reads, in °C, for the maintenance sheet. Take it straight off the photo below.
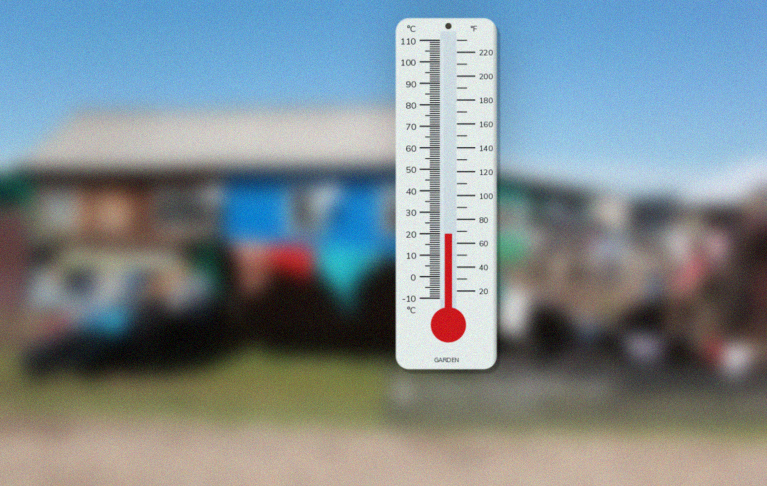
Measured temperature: 20 °C
